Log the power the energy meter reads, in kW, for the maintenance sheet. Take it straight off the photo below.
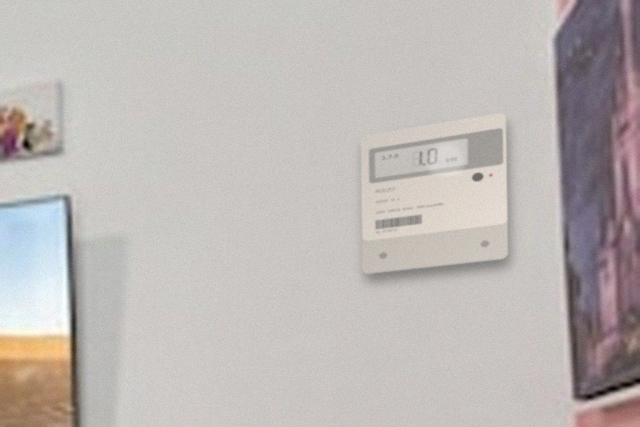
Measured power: 1.0 kW
